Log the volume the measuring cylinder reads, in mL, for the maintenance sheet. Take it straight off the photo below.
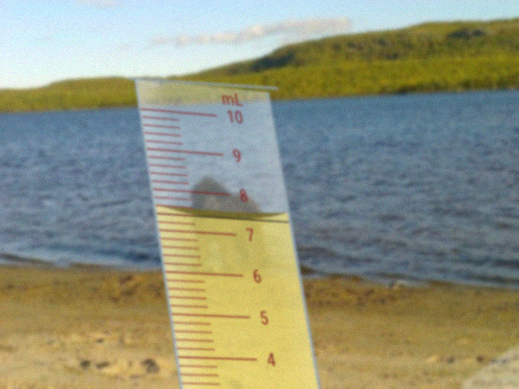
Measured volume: 7.4 mL
